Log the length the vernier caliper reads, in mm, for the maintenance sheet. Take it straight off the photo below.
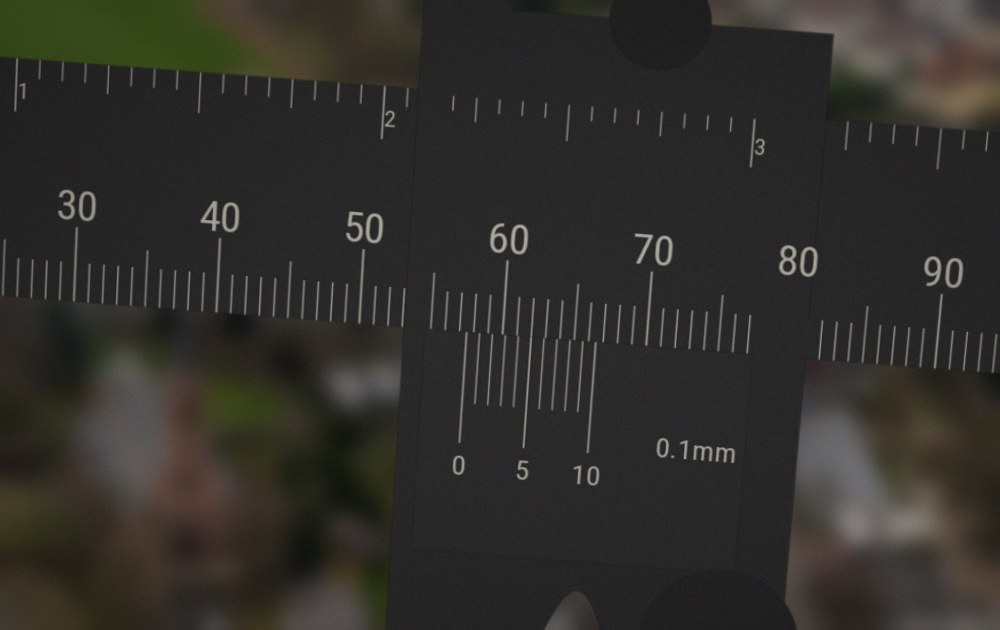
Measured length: 57.5 mm
